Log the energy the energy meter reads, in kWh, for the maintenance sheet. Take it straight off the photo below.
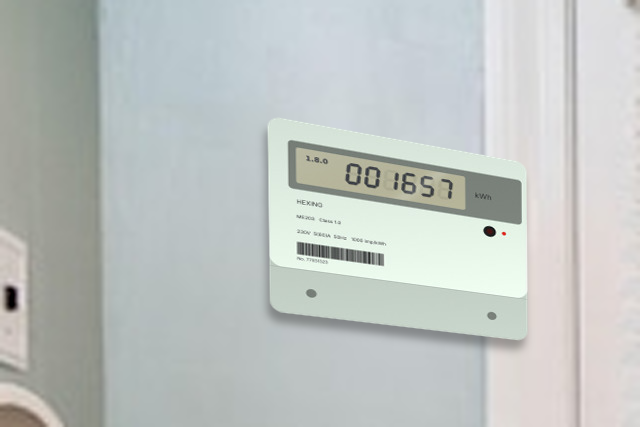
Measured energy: 1657 kWh
